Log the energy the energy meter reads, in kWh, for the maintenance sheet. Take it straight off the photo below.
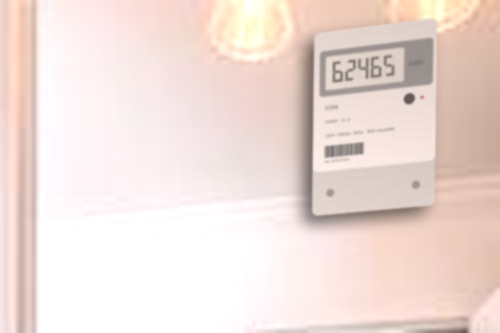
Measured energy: 62465 kWh
